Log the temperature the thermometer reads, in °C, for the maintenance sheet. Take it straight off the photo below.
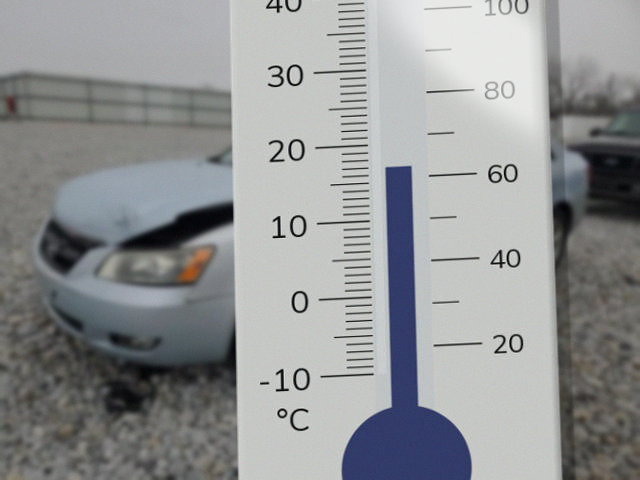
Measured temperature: 17 °C
